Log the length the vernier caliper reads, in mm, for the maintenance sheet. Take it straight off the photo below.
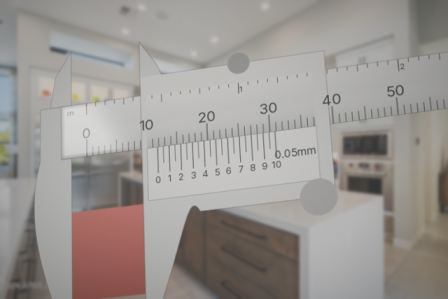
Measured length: 11.8 mm
